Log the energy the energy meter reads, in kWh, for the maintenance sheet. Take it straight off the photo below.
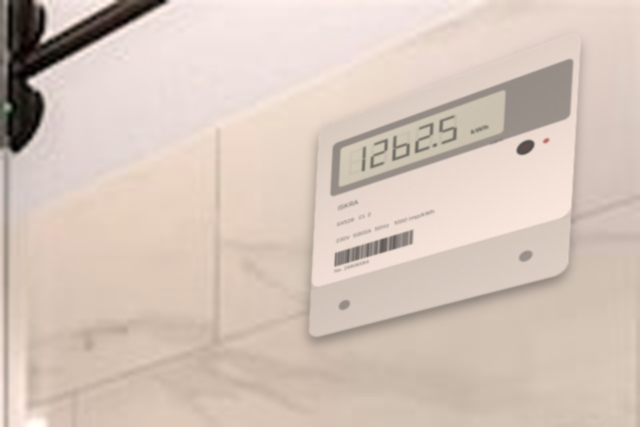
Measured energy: 1262.5 kWh
